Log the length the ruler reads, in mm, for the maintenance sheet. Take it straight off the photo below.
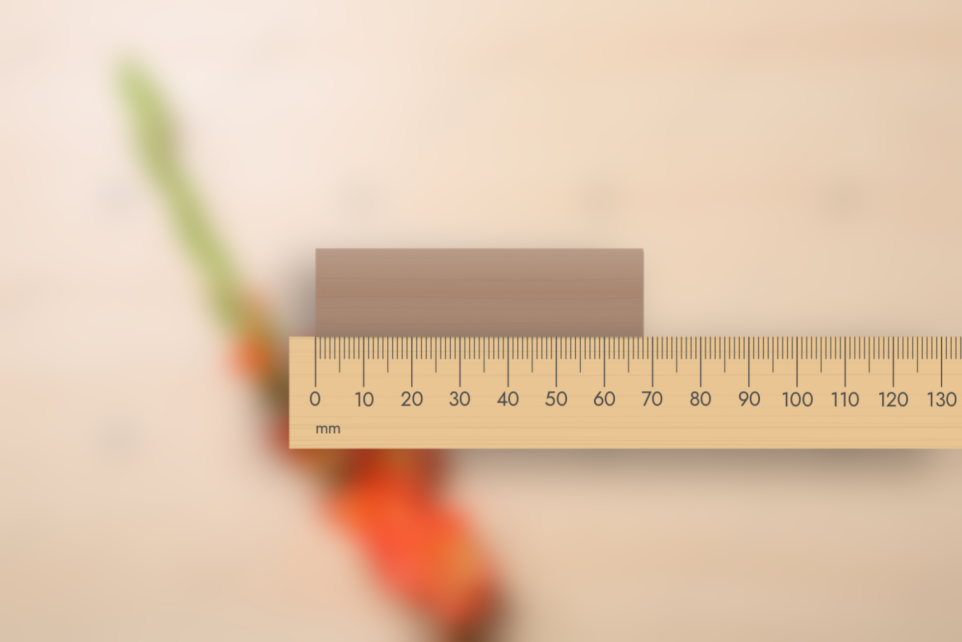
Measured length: 68 mm
